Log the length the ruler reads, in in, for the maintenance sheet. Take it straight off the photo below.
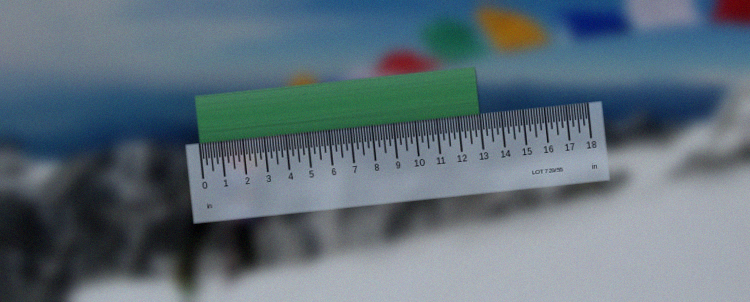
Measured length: 13 in
